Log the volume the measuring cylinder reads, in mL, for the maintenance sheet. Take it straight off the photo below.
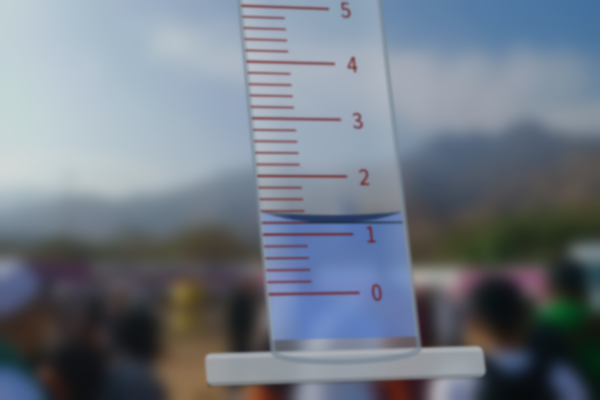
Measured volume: 1.2 mL
